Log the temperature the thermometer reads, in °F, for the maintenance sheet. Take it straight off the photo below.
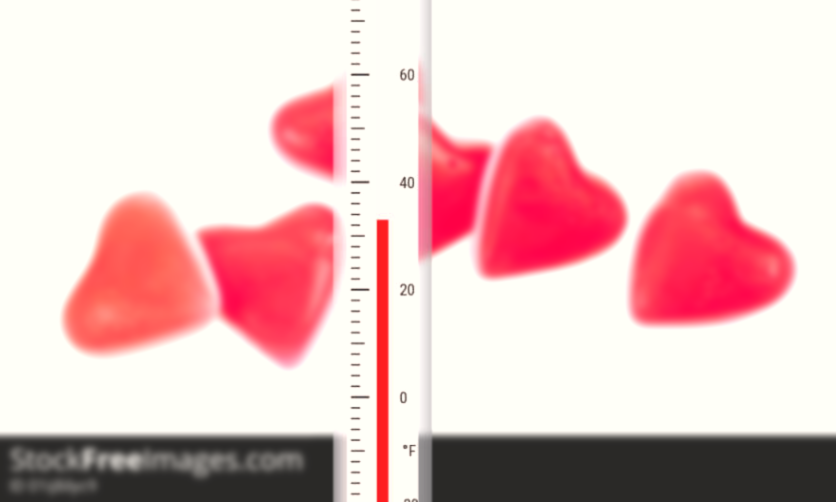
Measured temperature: 33 °F
